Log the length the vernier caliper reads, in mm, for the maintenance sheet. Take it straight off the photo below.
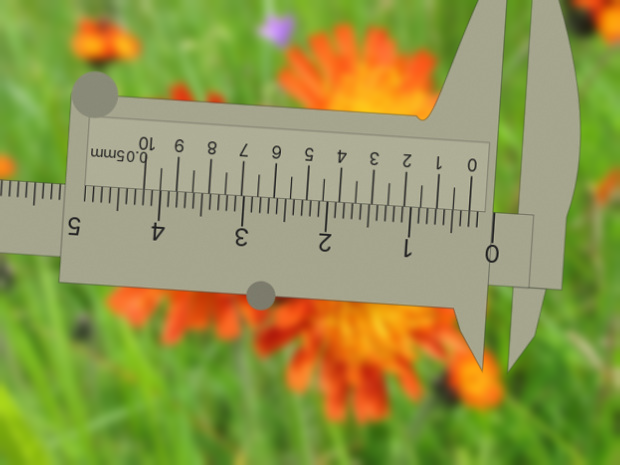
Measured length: 3.0 mm
